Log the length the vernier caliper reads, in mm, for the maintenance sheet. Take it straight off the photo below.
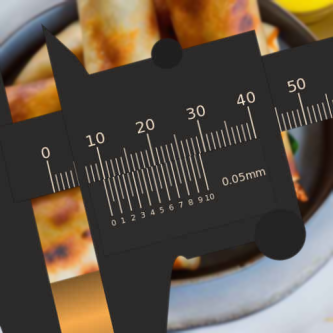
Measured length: 9.8 mm
